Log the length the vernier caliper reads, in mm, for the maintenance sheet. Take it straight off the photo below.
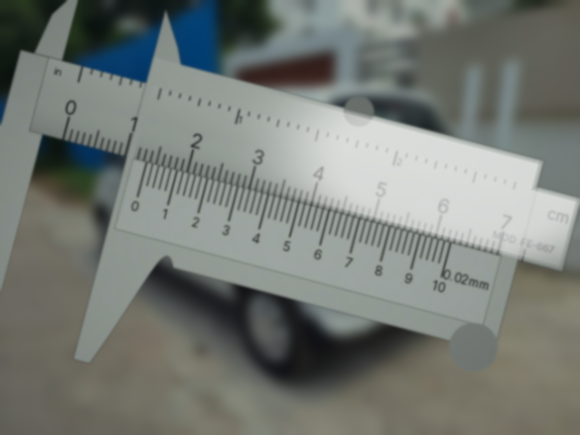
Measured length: 13.5 mm
